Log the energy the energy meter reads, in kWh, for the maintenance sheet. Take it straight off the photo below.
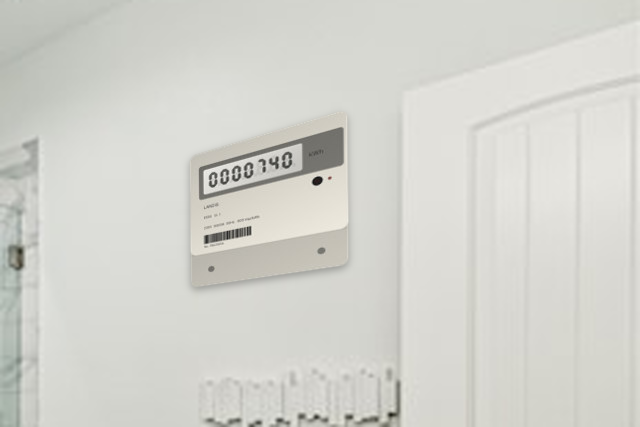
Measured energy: 740 kWh
